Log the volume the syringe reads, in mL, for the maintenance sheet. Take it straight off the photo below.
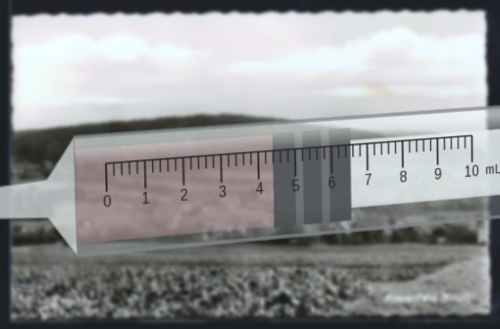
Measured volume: 4.4 mL
